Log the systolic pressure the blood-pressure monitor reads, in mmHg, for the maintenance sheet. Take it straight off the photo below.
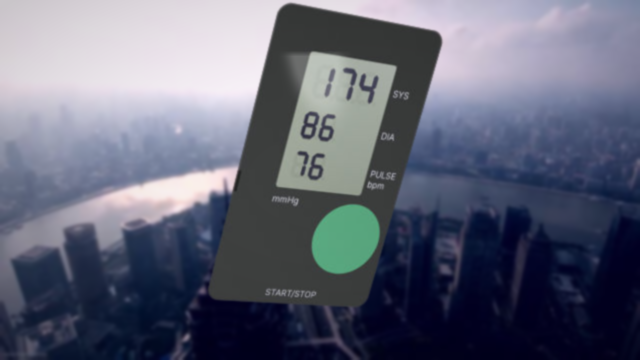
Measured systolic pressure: 174 mmHg
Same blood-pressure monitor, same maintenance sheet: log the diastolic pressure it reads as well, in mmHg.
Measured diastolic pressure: 86 mmHg
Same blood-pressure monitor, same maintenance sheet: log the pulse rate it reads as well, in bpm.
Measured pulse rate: 76 bpm
